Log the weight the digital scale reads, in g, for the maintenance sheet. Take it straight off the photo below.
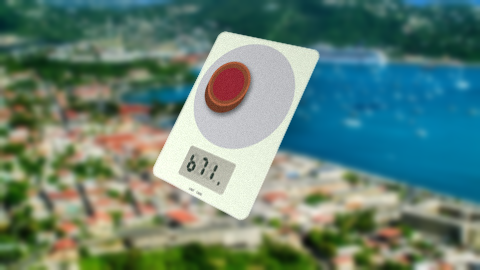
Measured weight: 671 g
